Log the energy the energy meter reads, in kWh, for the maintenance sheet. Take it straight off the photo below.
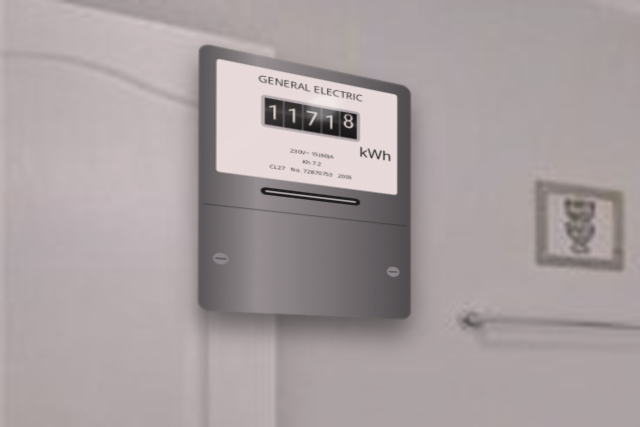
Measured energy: 11718 kWh
